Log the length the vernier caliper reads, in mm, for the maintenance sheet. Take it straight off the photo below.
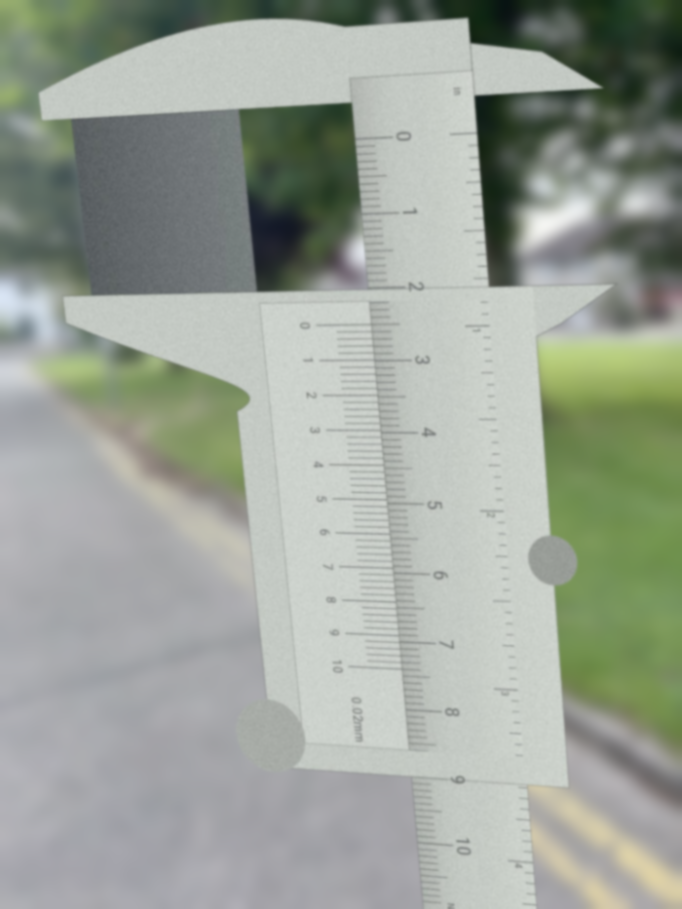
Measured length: 25.0 mm
